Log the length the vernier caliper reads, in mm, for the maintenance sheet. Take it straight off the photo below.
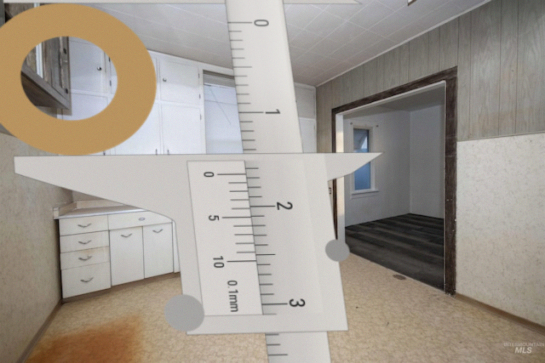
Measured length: 16.6 mm
